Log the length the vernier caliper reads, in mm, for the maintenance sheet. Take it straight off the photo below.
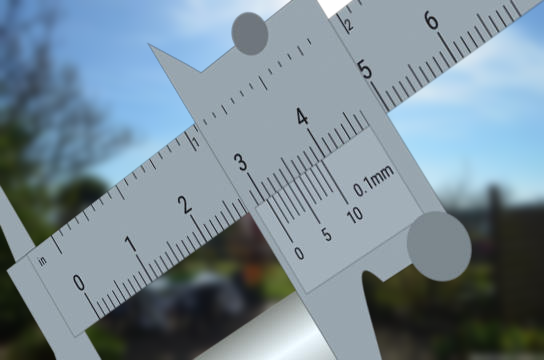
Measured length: 30.4 mm
